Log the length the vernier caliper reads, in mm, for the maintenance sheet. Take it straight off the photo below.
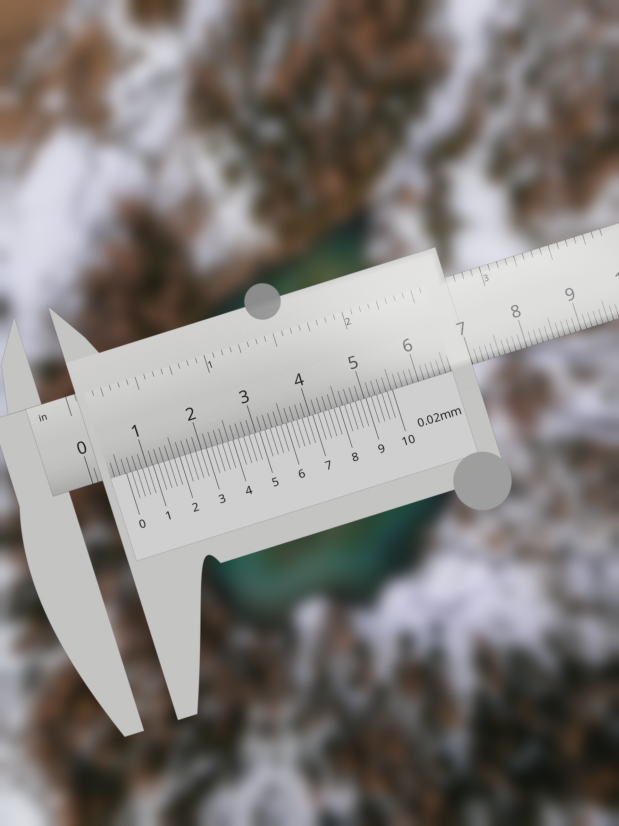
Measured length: 6.2 mm
